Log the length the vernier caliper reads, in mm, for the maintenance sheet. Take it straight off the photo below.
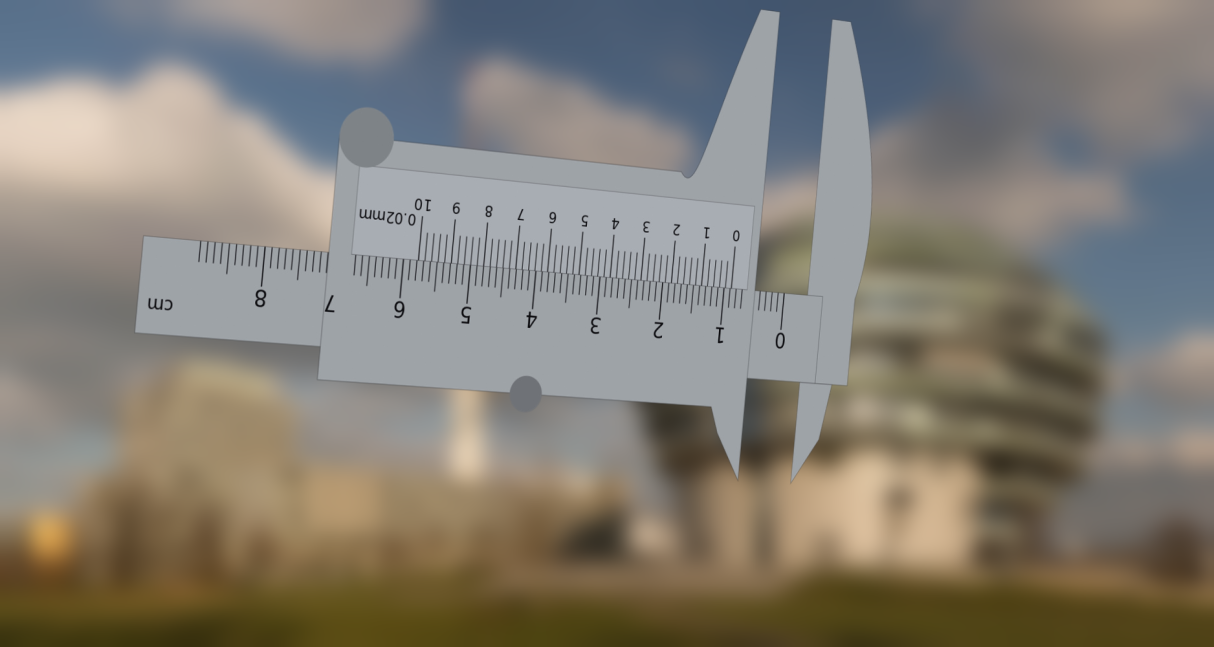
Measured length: 8.8 mm
